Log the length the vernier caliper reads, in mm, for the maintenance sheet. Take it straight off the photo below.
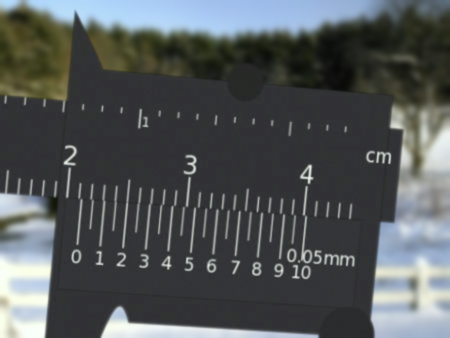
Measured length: 21.2 mm
